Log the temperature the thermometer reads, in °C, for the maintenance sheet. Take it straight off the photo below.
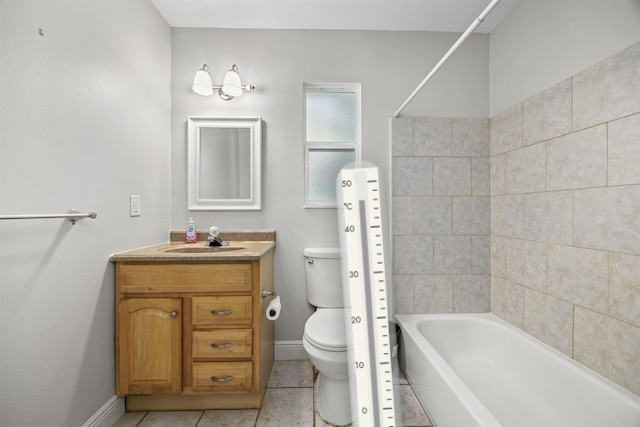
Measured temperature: 46 °C
